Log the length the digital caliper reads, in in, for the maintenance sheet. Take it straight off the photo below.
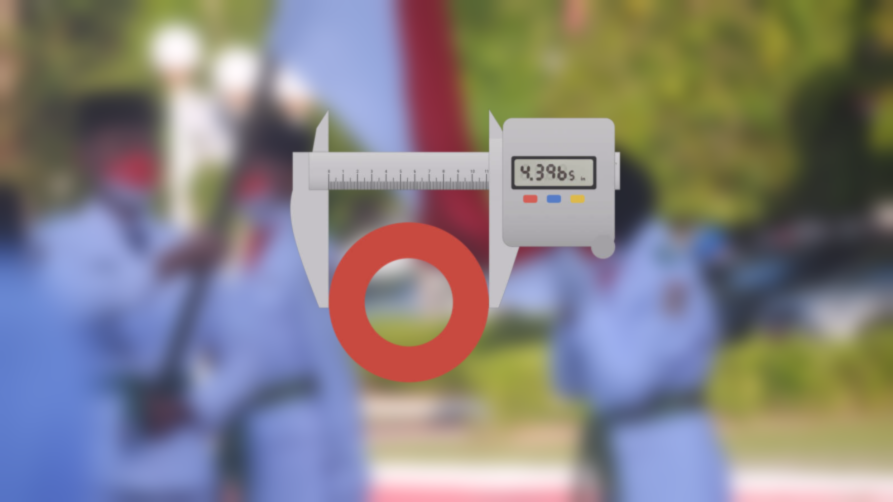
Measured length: 4.3965 in
